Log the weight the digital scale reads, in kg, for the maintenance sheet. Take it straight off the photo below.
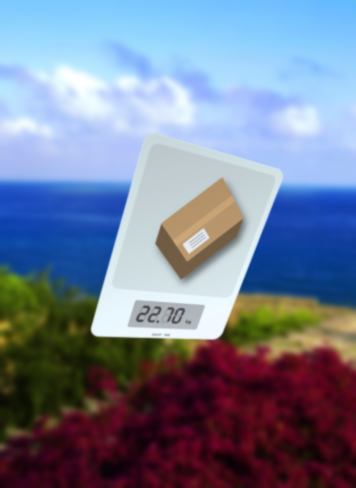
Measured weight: 22.70 kg
